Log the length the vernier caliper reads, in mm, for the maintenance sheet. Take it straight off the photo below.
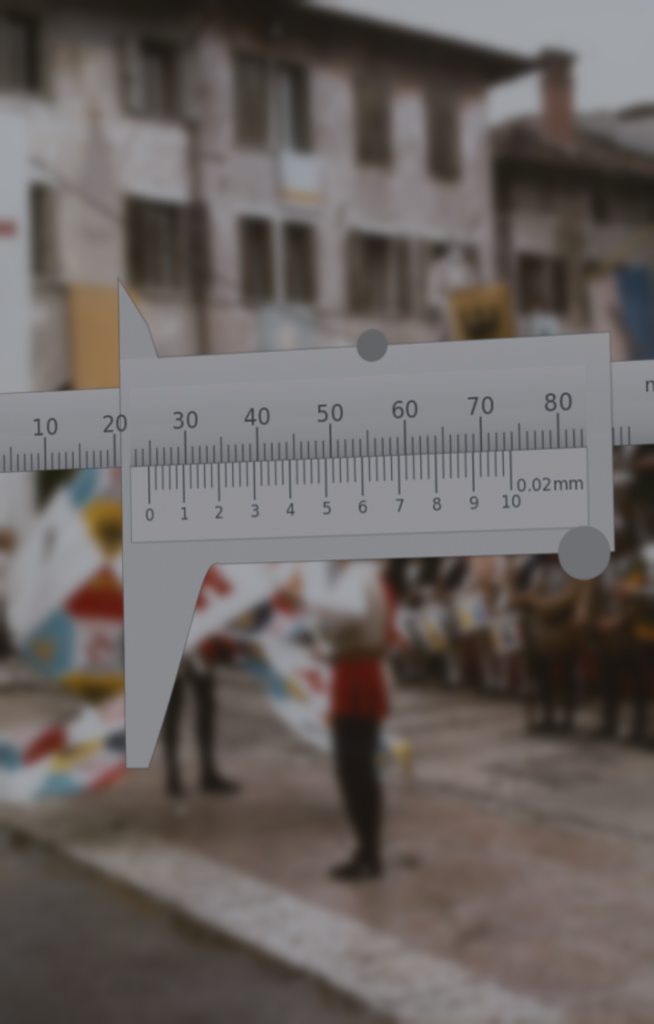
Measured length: 24.8 mm
